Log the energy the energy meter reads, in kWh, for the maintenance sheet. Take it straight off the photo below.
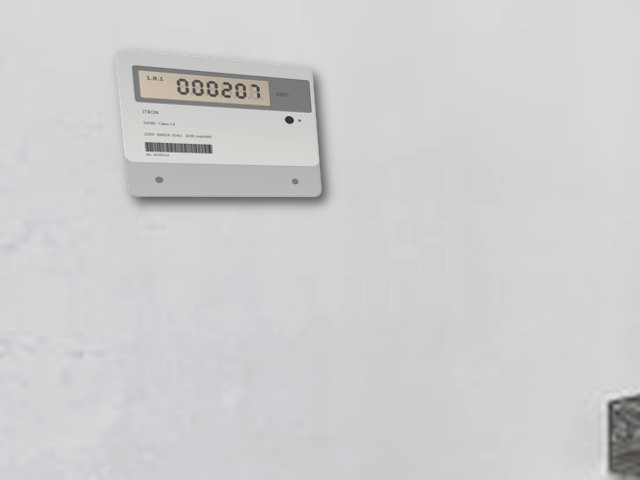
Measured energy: 207 kWh
